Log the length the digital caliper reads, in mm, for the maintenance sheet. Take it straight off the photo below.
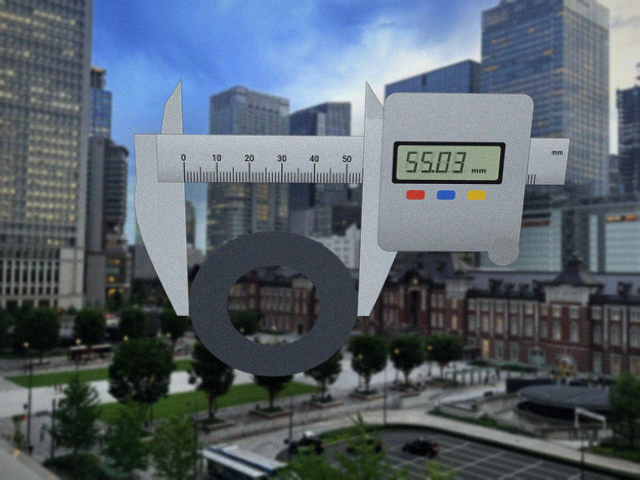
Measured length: 55.03 mm
